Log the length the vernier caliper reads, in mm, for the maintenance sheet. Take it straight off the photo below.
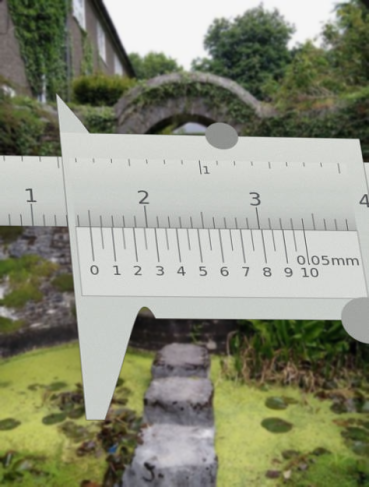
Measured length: 15.0 mm
